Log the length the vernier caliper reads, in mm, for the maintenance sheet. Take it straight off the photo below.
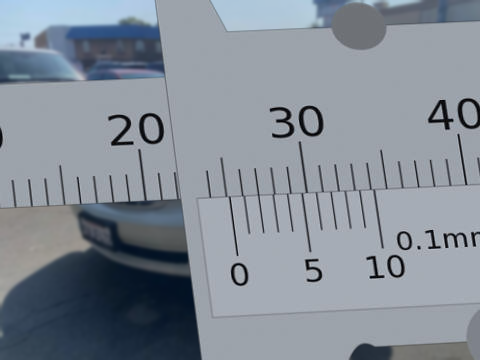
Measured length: 25.2 mm
